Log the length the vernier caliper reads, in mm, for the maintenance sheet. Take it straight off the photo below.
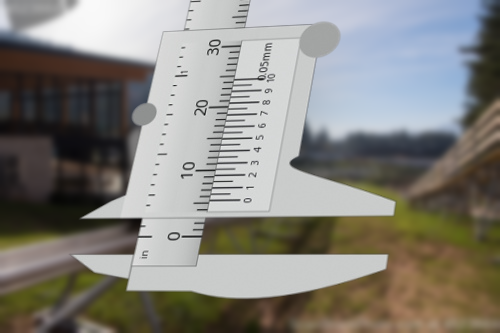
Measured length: 5.4 mm
